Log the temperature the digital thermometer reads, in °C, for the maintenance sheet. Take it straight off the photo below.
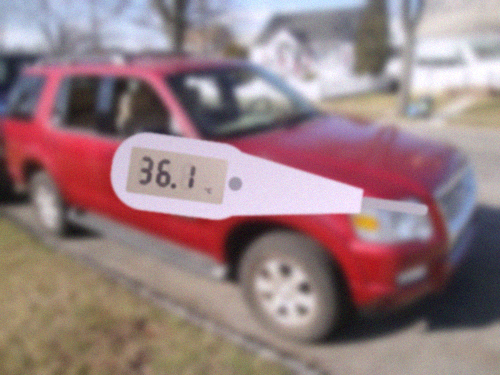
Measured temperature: 36.1 °C
